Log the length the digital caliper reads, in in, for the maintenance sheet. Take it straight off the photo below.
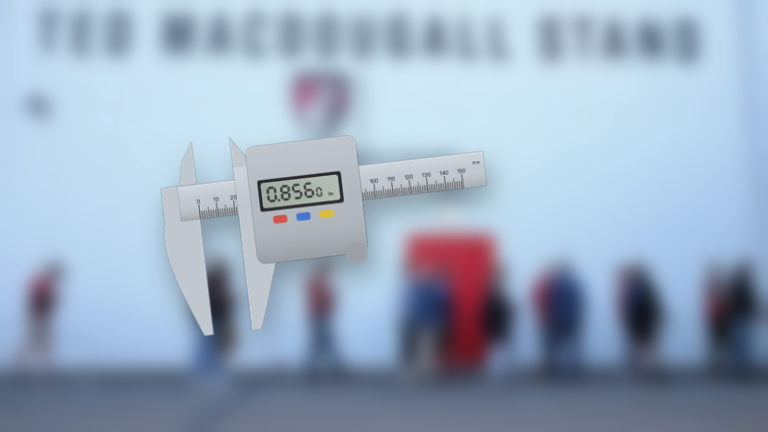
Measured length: 0.8560 in
